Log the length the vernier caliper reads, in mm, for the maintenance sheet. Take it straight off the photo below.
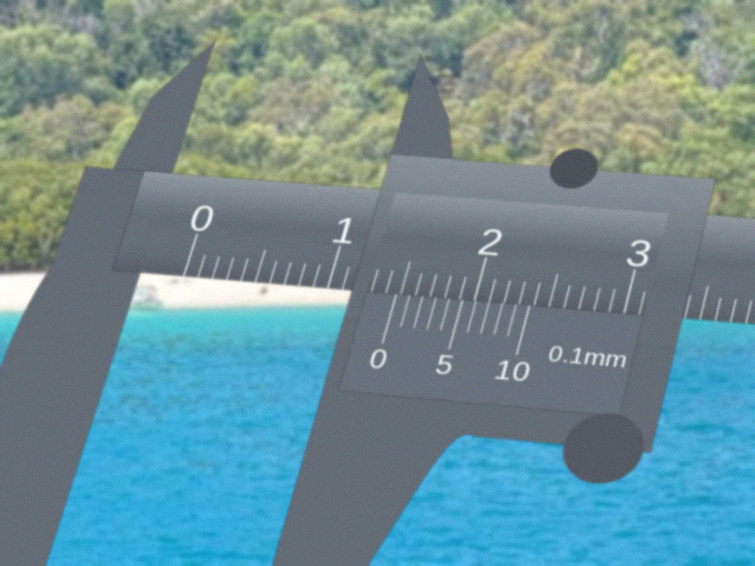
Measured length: 14.7 mm
